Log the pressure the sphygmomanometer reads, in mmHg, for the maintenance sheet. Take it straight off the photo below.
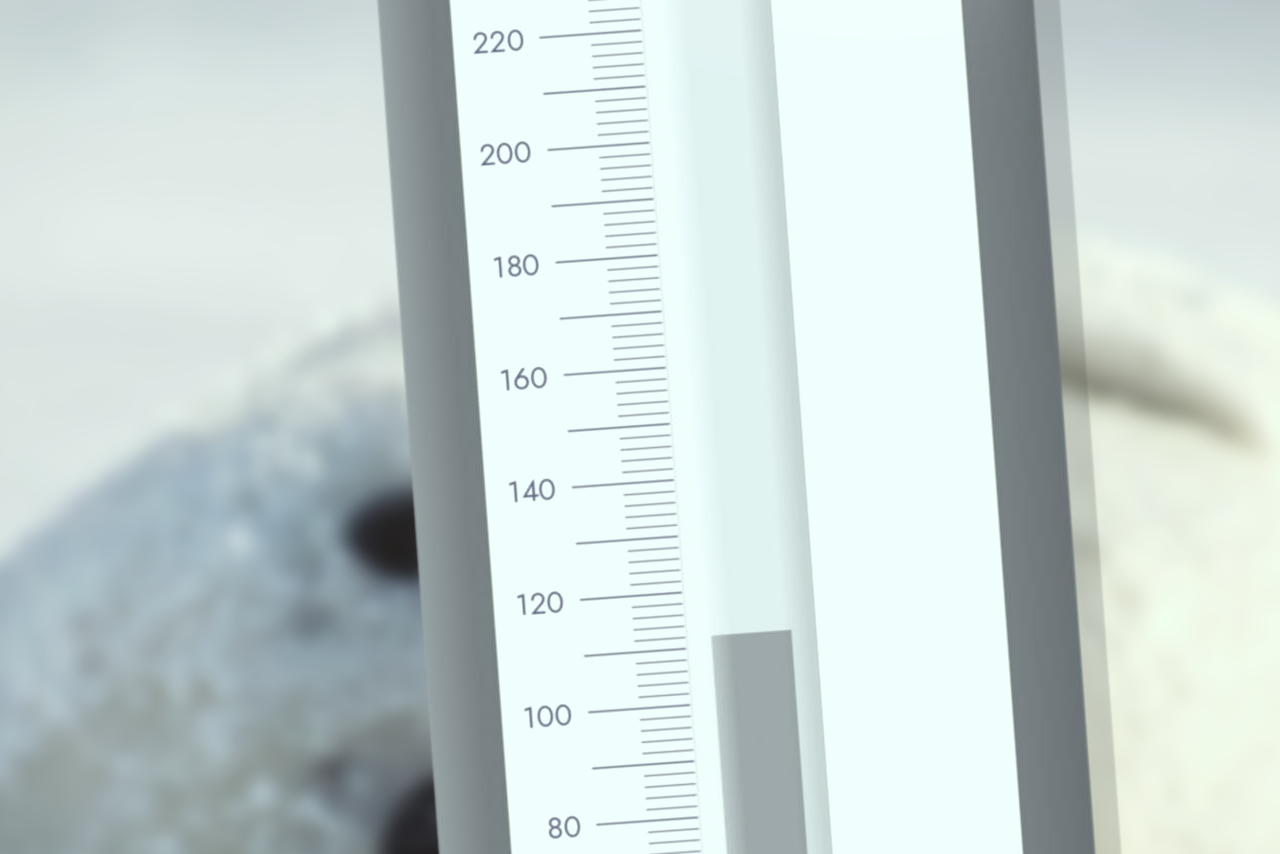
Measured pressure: 112 mmHg
